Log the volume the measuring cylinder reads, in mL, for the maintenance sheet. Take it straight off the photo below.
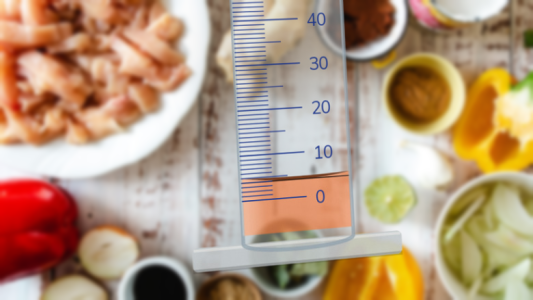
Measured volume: 4 mL
